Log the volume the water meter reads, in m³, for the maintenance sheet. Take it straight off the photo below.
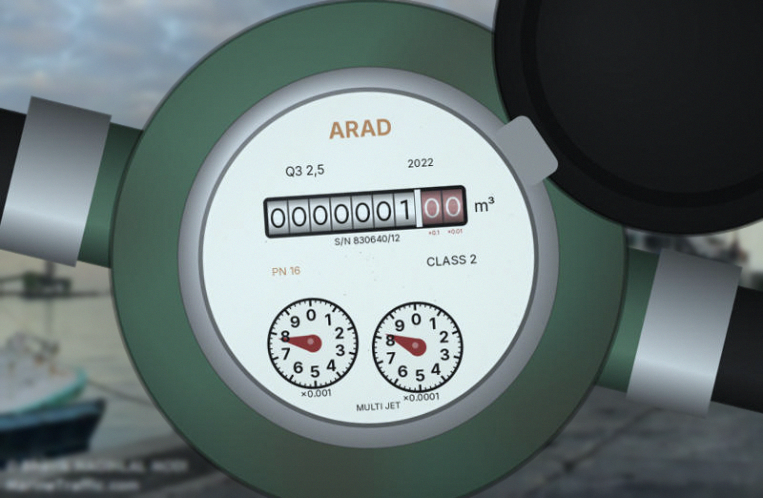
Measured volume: 1.0078 m³
